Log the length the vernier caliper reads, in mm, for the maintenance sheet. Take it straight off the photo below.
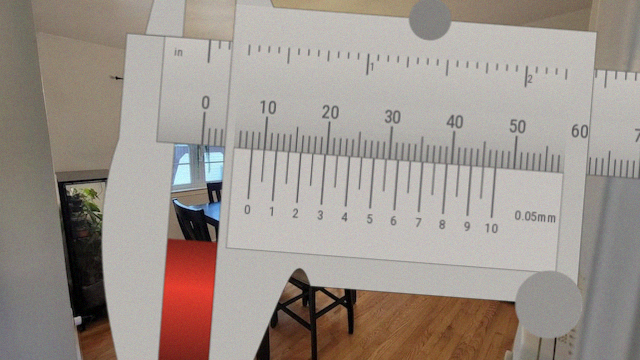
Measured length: 8.0 mm
